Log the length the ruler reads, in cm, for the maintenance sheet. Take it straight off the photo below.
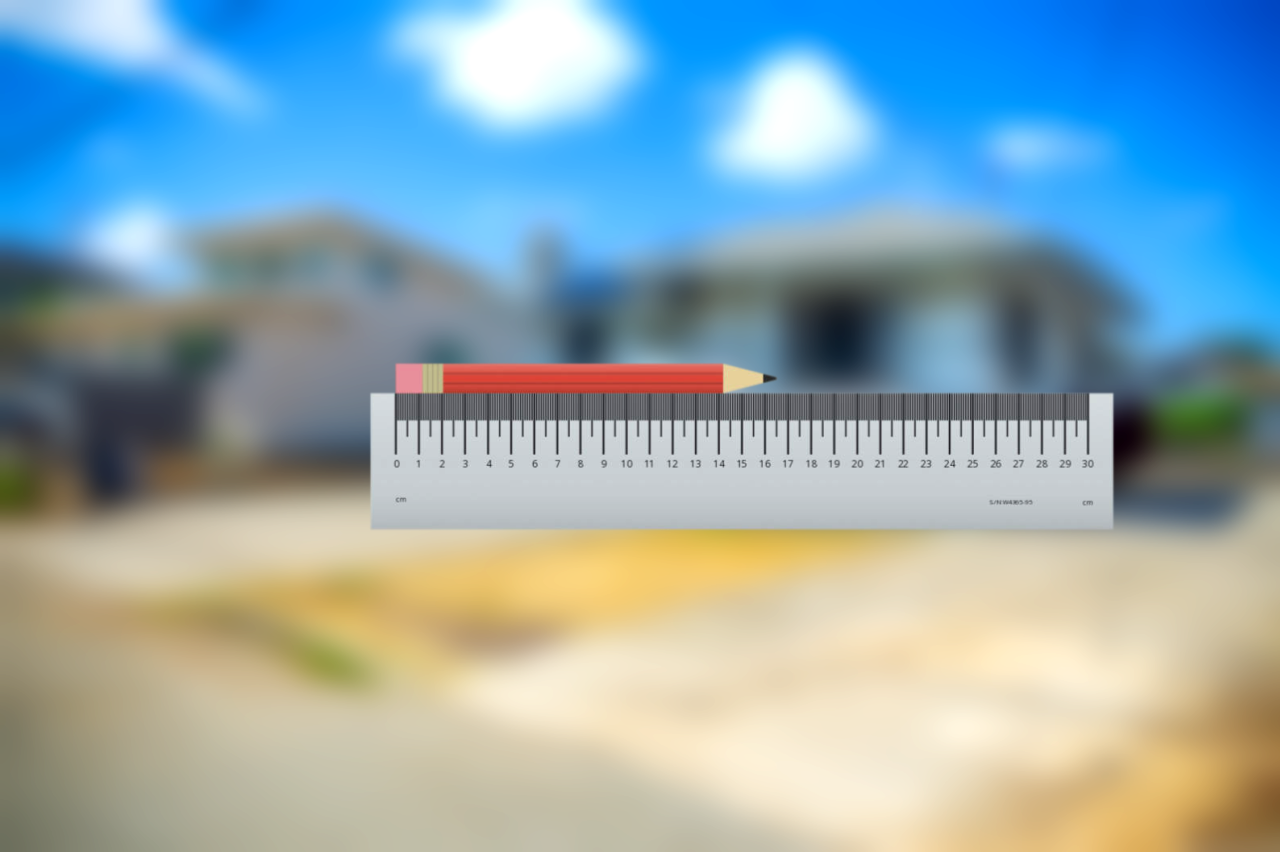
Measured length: 16.5 cm
